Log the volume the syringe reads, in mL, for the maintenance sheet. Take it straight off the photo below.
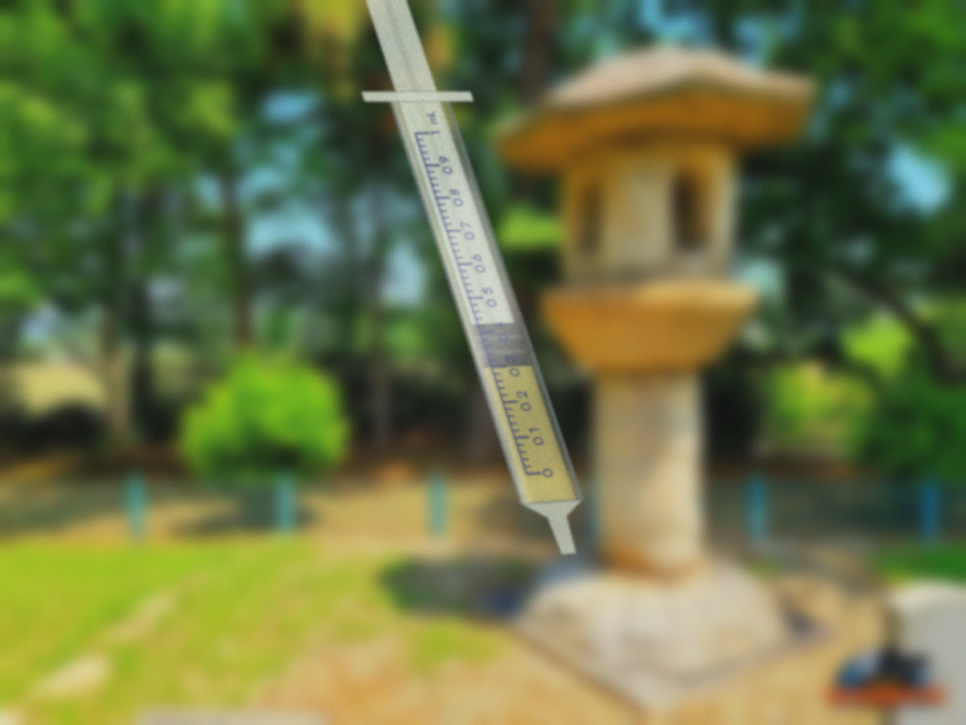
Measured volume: 0.3 mL
